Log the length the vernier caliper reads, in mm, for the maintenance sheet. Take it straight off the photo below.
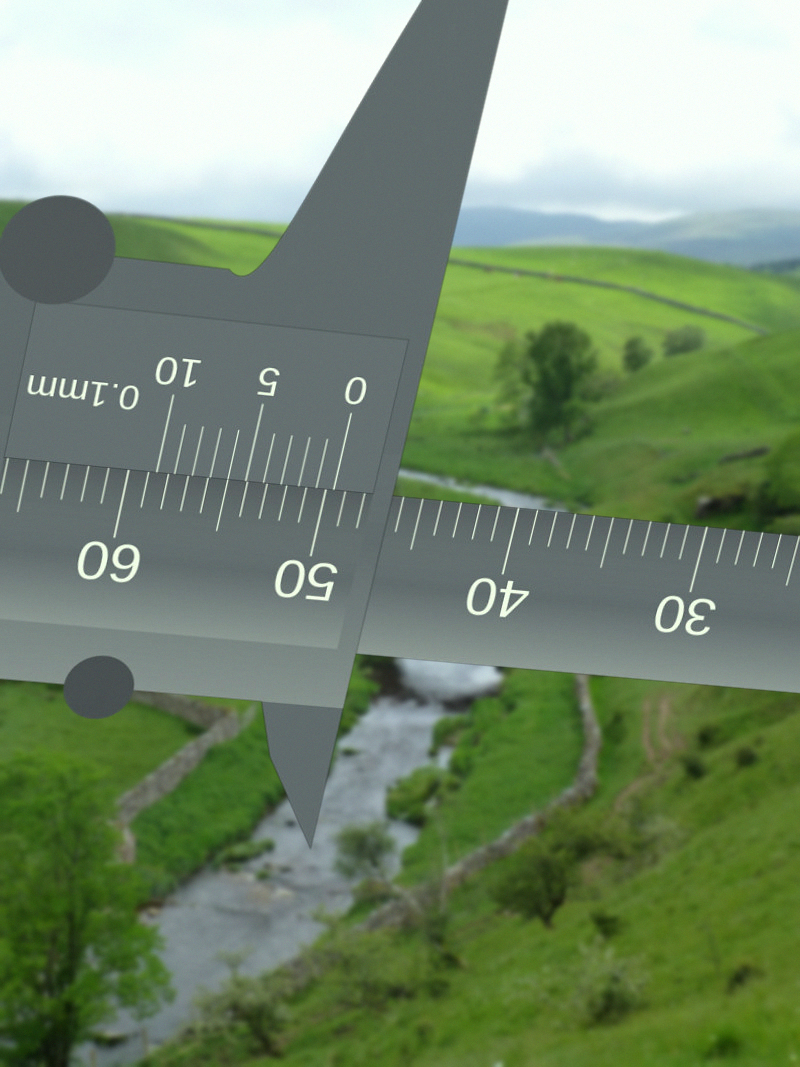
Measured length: 49.6 mm
